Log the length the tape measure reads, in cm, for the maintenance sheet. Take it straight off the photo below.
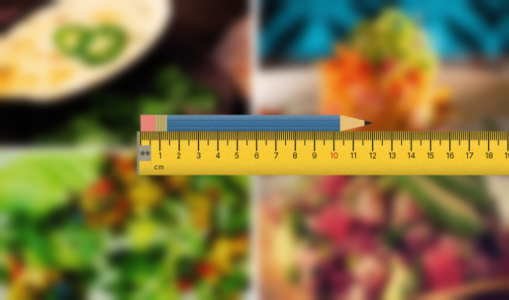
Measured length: 12 cm
